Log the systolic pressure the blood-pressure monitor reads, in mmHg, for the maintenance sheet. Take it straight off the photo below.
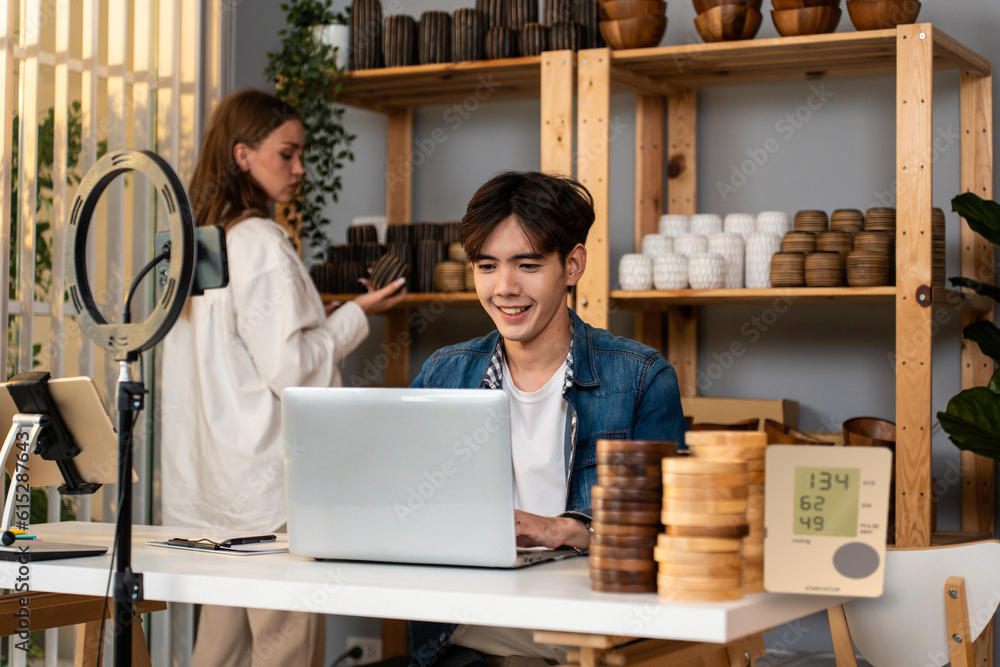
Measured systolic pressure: 134 mmHg
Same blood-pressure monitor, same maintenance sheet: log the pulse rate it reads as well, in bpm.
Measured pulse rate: 49 bpm
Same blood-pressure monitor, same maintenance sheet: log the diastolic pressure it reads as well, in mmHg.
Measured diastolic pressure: 62 mmHg
